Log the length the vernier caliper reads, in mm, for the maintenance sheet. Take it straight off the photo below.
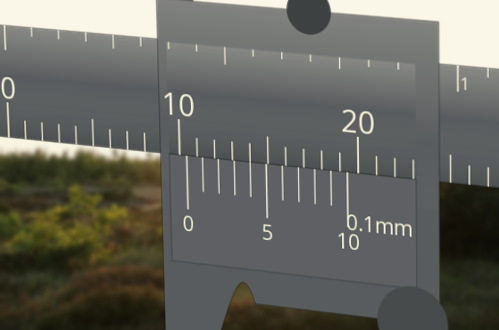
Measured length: 10.4 mm
